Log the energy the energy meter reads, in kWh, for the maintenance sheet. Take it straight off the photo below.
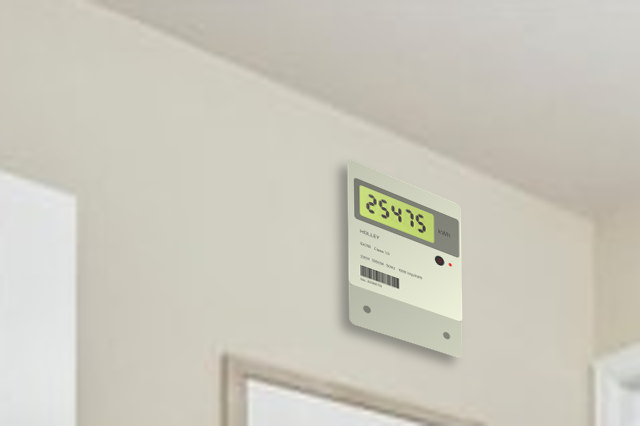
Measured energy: 25475 kWh
